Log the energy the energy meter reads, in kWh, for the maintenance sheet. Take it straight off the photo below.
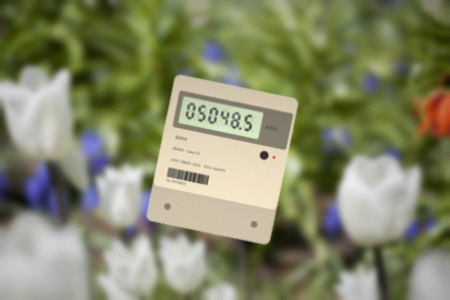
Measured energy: 5048.5 kWh
